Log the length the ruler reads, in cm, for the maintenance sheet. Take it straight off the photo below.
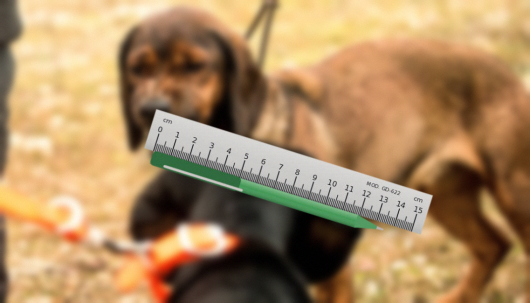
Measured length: 13.5 cm
